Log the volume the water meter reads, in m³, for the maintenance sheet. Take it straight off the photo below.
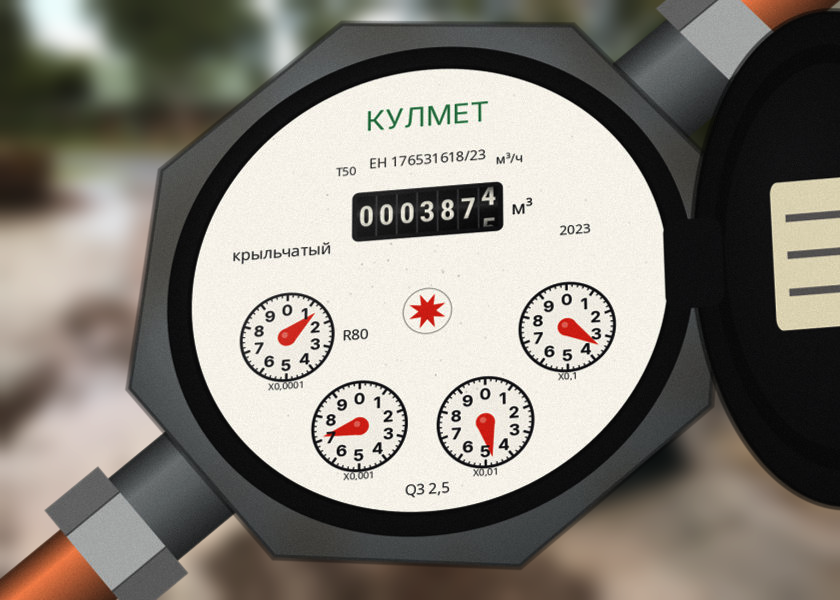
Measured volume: 3874.3471 m³
